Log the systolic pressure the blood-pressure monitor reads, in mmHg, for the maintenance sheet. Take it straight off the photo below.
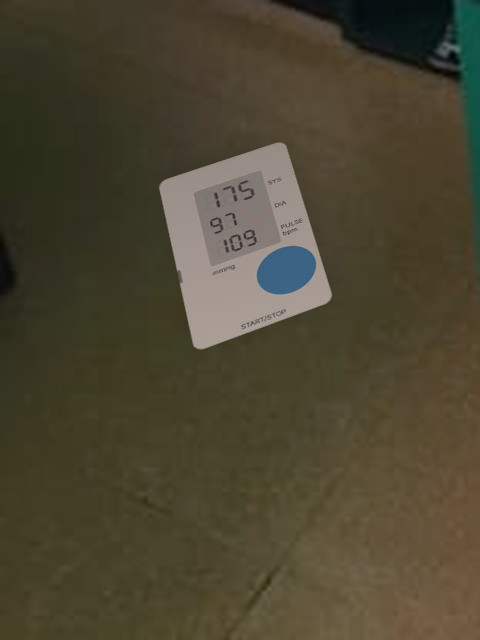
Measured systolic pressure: 175 mmHg
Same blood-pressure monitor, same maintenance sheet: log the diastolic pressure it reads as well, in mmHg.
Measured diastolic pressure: 97 mmHg
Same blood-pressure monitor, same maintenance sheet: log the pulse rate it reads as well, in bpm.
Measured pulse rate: 109 bpm
